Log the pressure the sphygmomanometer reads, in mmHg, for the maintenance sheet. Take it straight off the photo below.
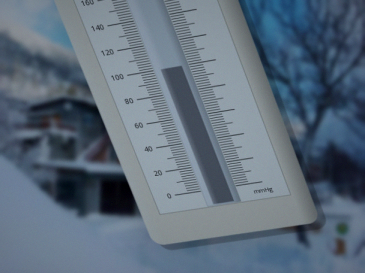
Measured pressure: 100 mmHg
